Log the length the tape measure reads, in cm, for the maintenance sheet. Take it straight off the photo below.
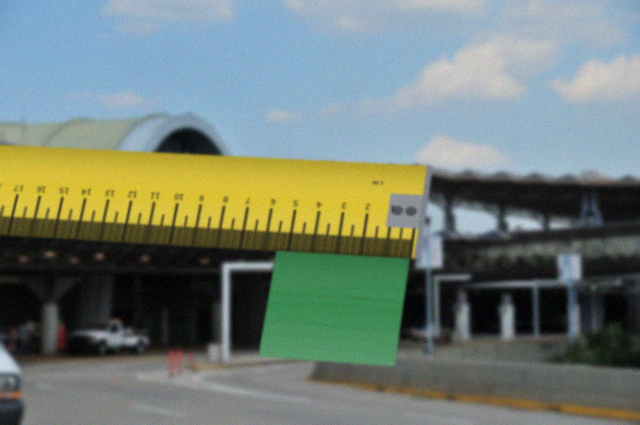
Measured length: 5.5 cm
